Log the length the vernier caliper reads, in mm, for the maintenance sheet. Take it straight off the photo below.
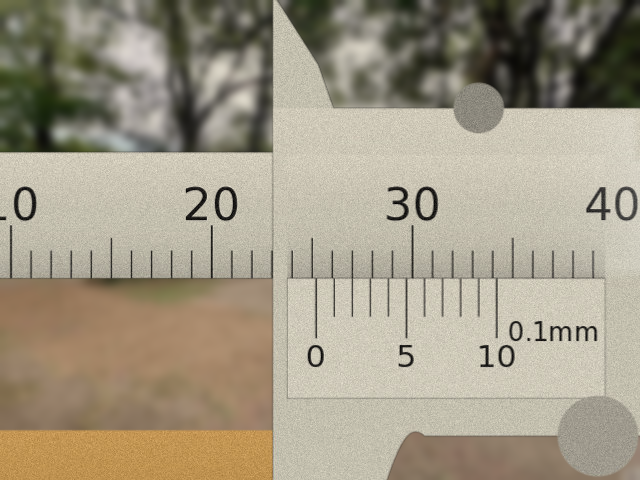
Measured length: 25.2 mm
